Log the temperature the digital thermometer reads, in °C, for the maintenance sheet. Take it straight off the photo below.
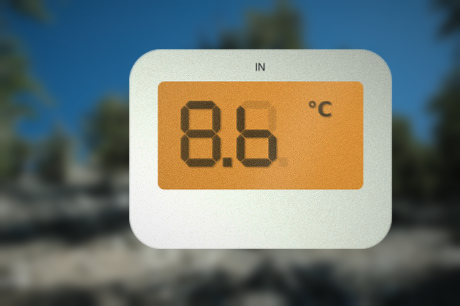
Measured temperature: 8.6 °C
